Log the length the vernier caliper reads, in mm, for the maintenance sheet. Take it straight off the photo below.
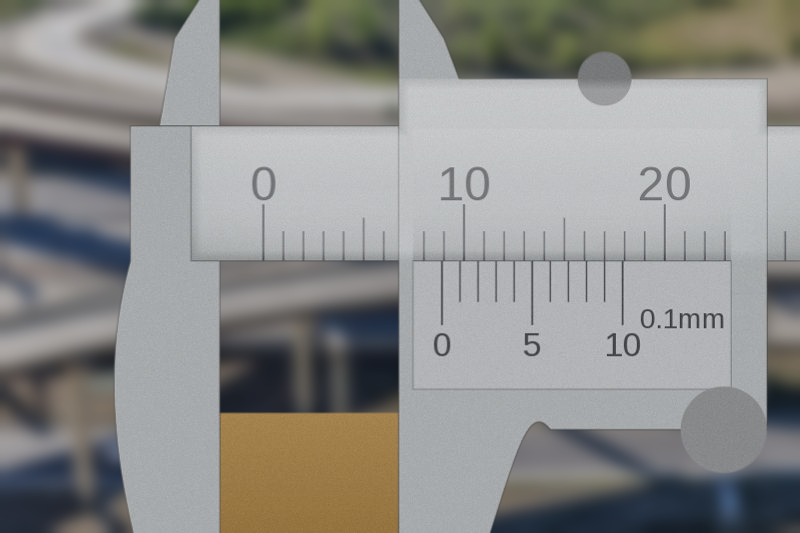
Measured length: 8.9 mm
